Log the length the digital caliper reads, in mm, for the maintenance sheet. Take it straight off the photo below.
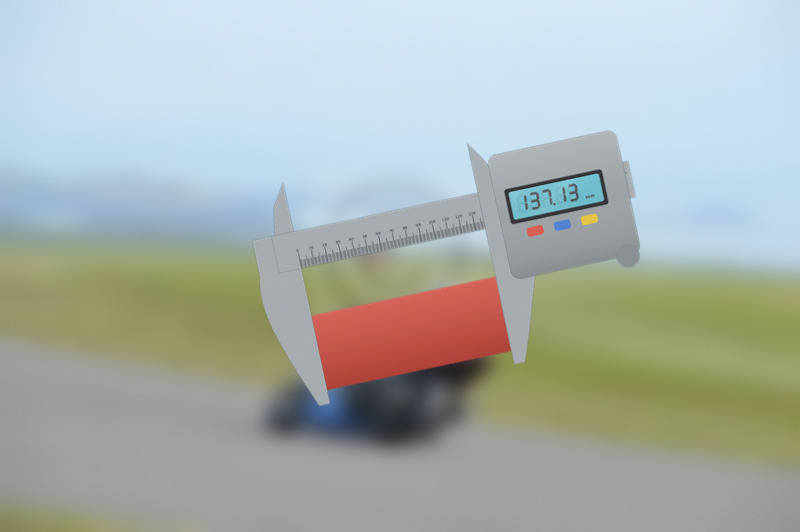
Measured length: 137.13 mm
